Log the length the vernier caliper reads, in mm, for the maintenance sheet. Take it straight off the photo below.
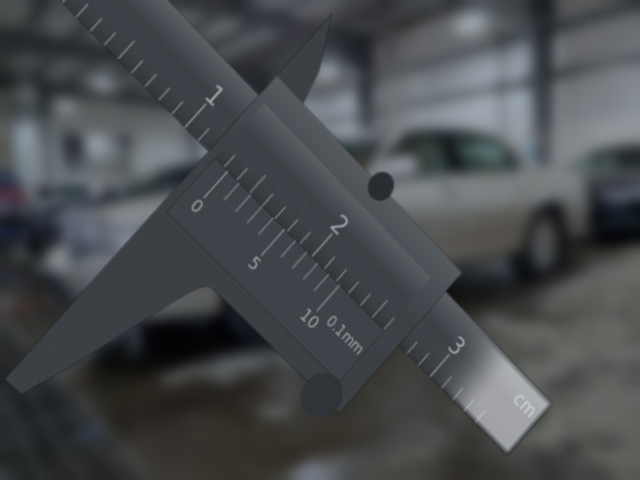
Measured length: 13.3 mm
